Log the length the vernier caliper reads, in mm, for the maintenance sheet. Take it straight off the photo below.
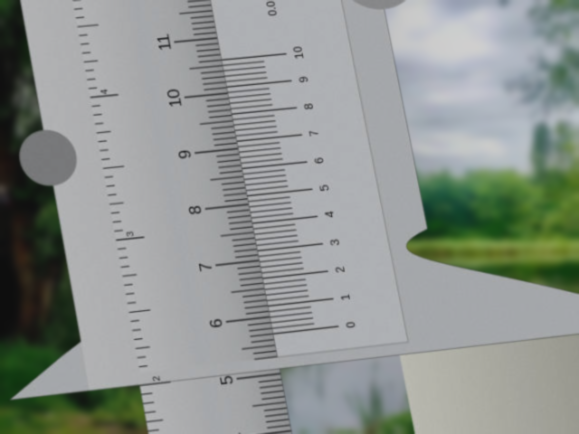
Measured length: 57.0 mm
